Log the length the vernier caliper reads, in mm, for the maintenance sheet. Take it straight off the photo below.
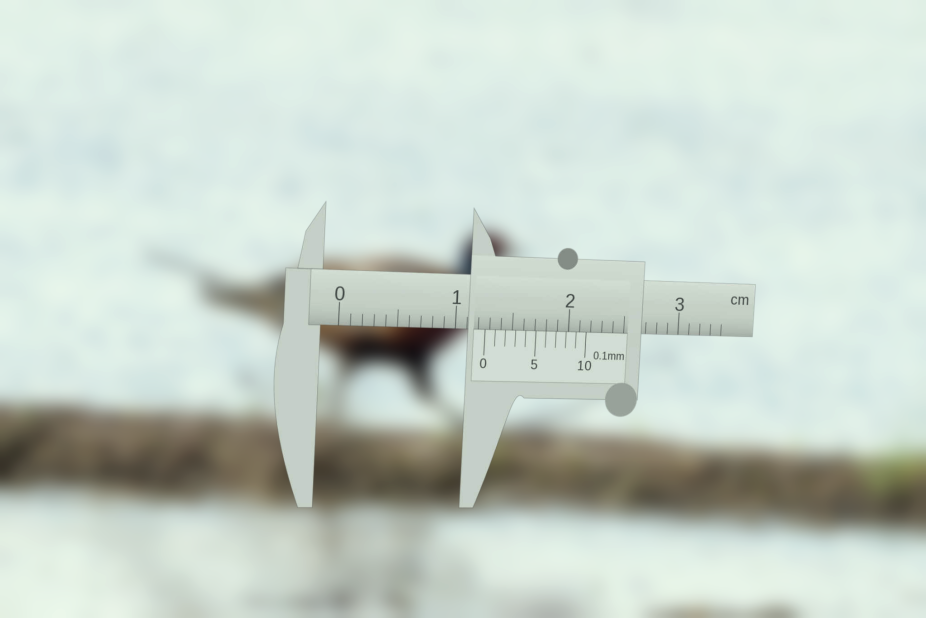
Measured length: 12.6 mm
